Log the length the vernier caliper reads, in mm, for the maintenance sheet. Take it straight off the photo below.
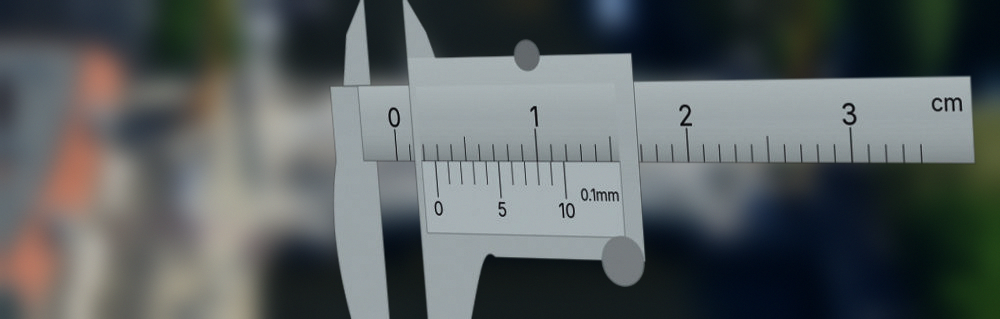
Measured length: 2.8 mm
